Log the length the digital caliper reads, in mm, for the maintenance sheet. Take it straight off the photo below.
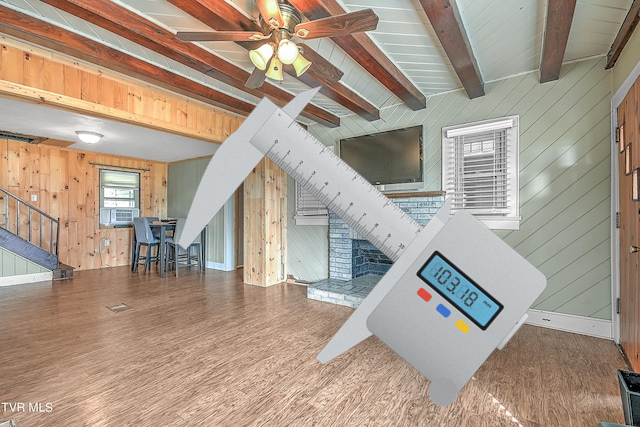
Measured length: 103.18 mm
